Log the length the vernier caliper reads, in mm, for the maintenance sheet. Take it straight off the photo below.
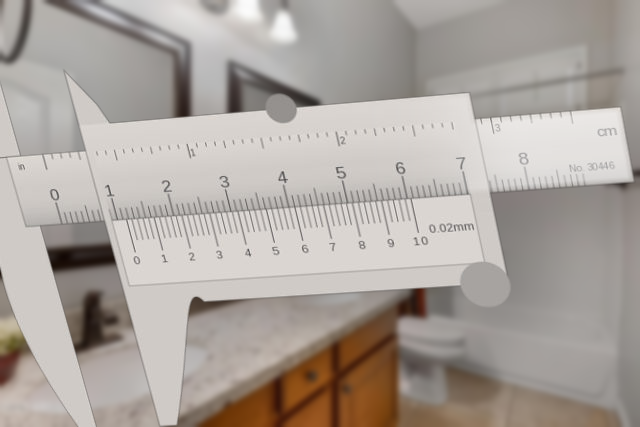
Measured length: 11.6 mm
